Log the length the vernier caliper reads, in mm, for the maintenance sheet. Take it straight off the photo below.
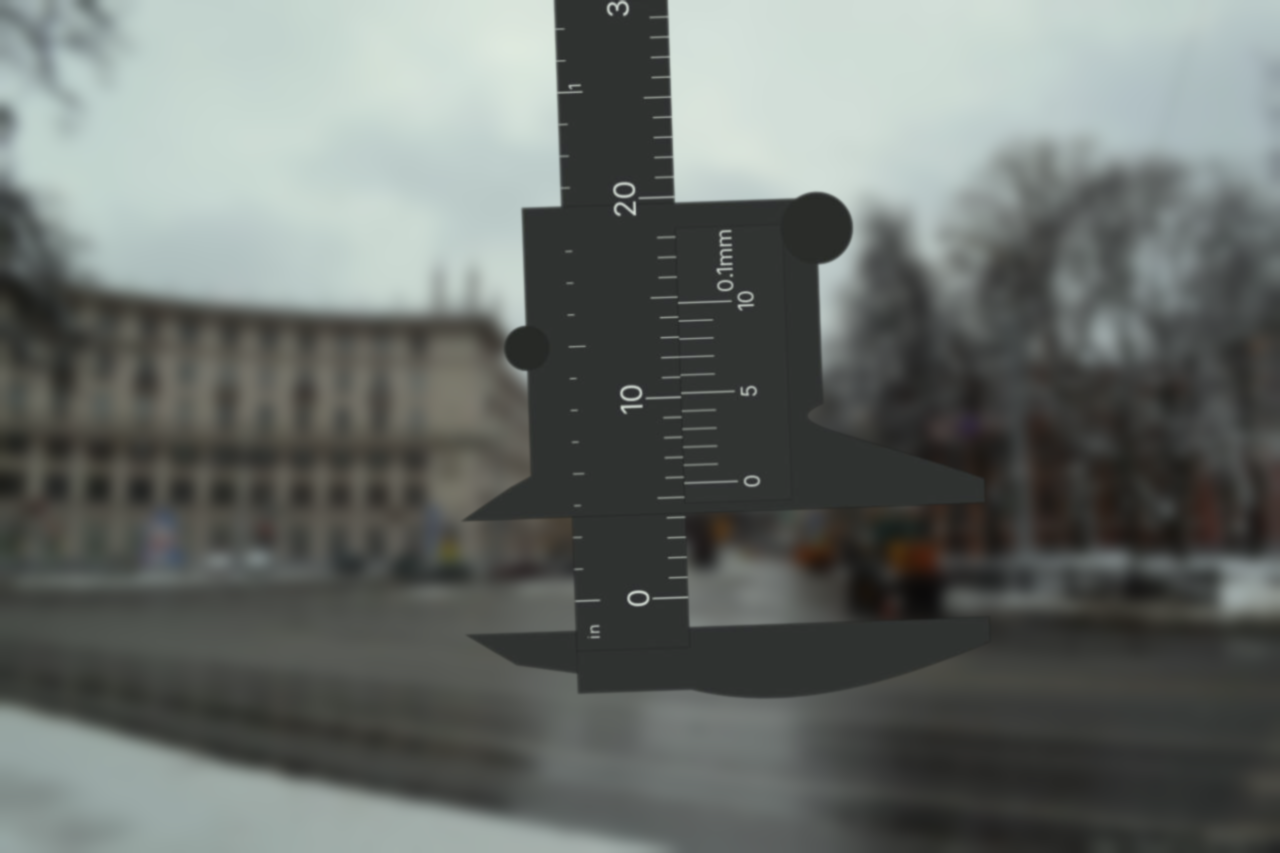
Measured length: 5.7 mm
